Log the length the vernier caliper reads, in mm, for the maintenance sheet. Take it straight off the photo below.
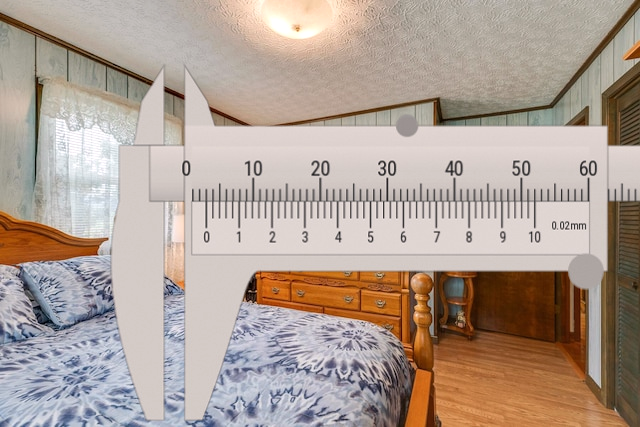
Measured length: 3.0 mm
